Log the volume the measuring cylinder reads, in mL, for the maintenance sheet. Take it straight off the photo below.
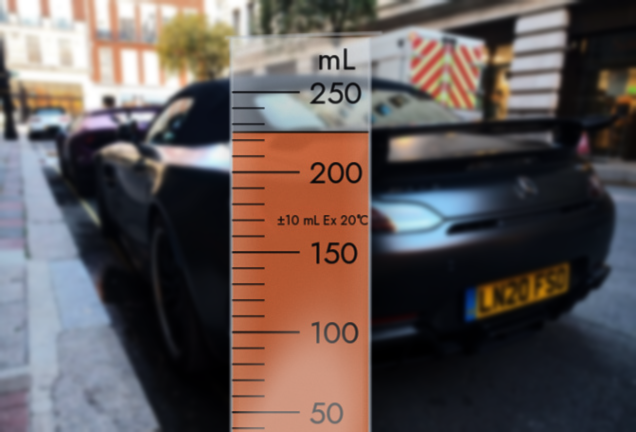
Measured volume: 225 mL
